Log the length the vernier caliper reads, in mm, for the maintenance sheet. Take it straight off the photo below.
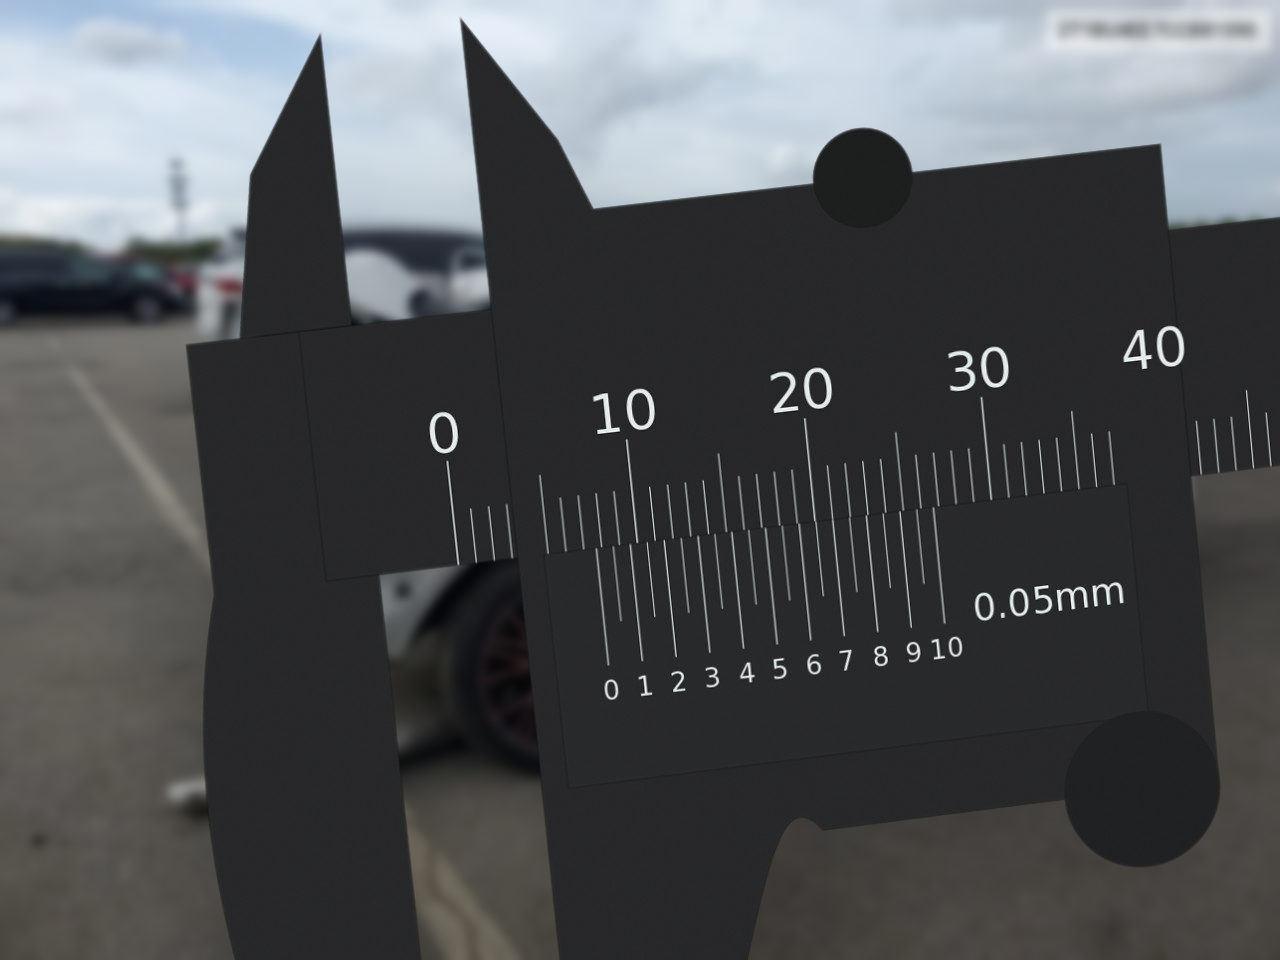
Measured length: 7.7 mm
